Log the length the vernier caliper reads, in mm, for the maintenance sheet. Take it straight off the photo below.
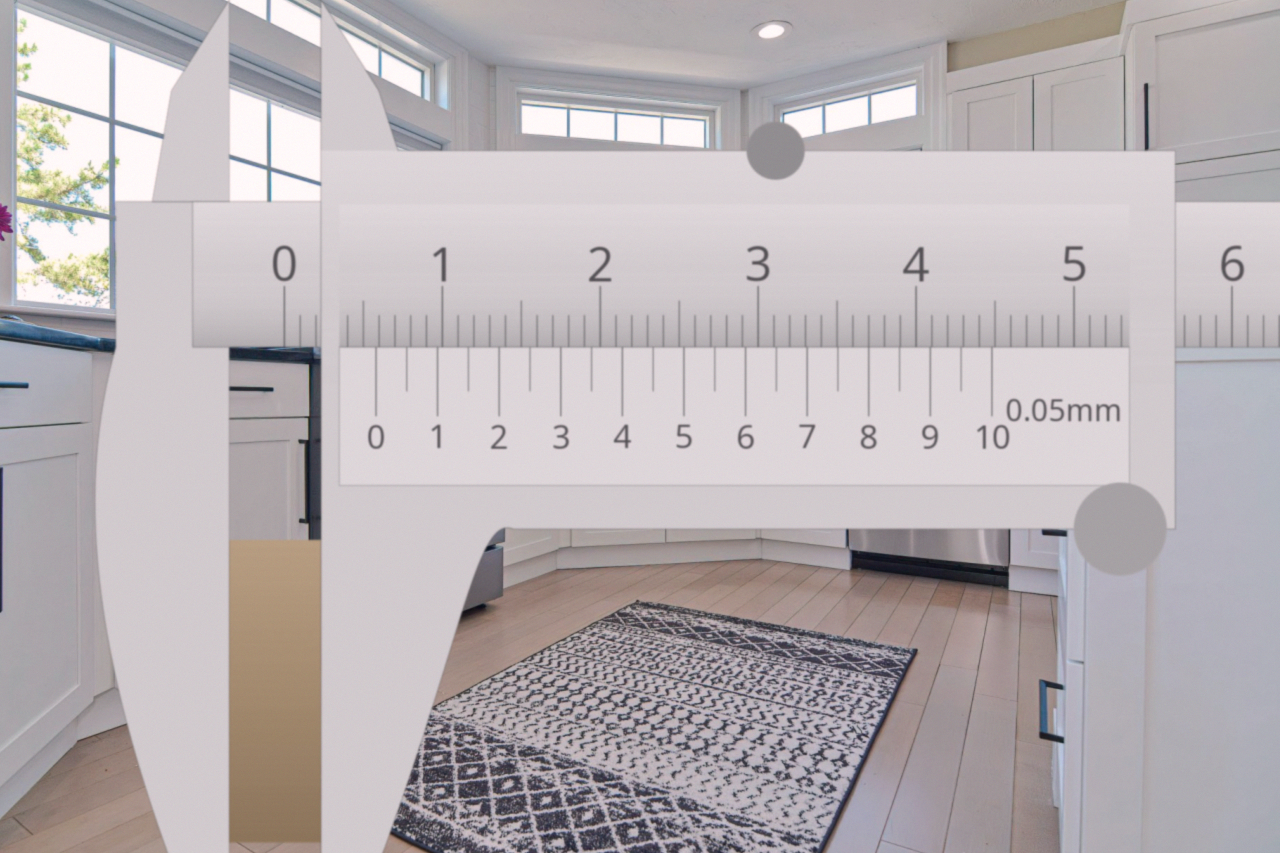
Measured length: 5.8 mm
